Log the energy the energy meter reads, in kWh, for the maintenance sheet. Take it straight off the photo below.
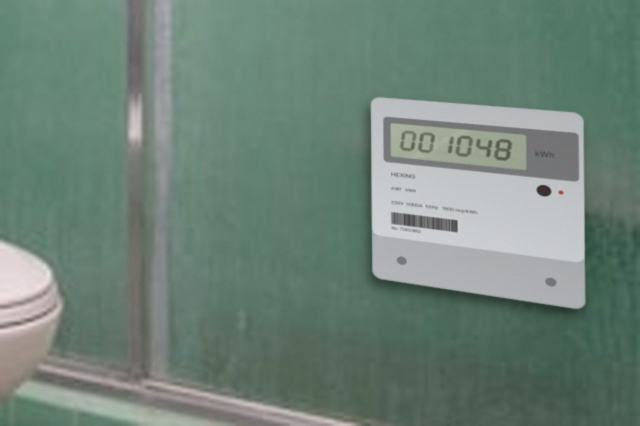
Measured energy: 1048 kWh
